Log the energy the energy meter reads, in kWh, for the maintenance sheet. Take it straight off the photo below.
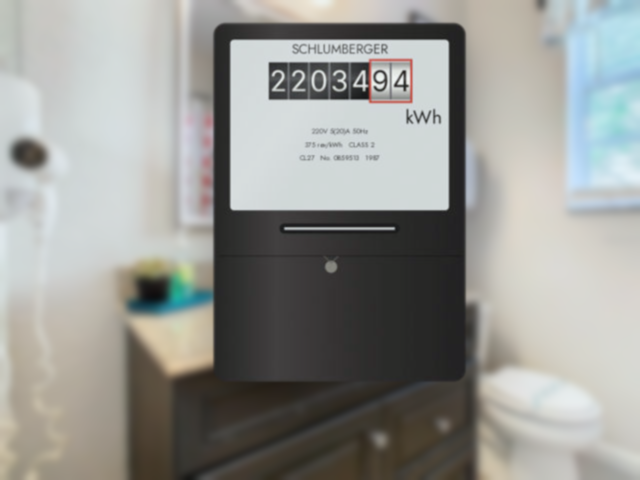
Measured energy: 22034.94 kWh
